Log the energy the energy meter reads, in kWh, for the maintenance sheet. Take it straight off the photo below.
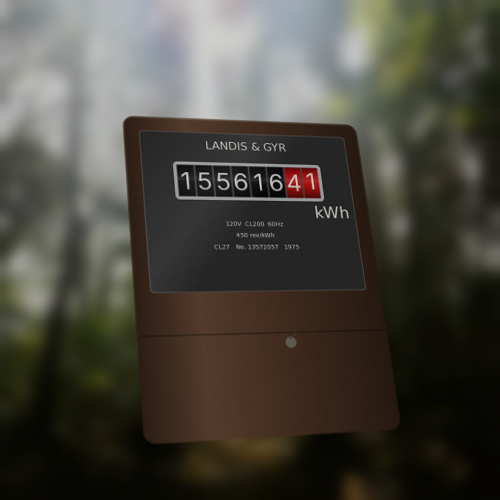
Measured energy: 155616.41 kWh
